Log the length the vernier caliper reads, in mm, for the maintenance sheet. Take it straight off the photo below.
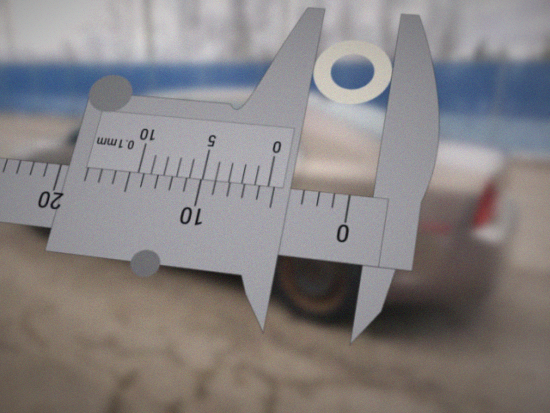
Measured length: 5.4 mm
